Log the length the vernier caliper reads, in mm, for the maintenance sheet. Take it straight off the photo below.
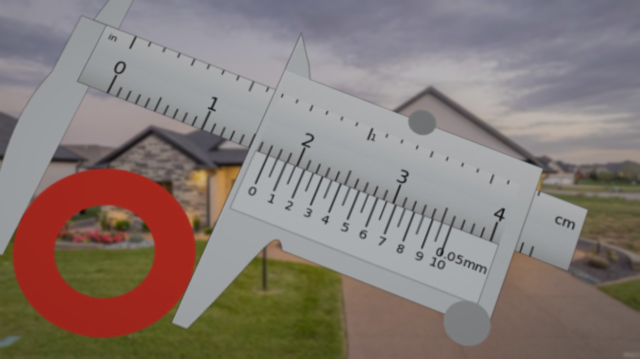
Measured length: 17.0 mm
